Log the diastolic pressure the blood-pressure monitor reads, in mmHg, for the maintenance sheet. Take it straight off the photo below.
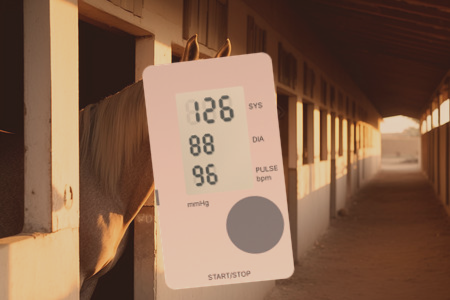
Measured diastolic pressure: 88 mmHg
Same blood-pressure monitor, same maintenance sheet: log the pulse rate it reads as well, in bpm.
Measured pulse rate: 96 bpm
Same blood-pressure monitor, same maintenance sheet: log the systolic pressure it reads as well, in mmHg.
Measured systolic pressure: 126 mmHg
